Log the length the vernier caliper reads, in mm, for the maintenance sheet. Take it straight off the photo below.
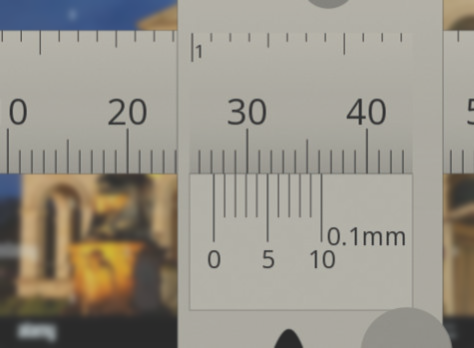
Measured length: 27.2 mm
